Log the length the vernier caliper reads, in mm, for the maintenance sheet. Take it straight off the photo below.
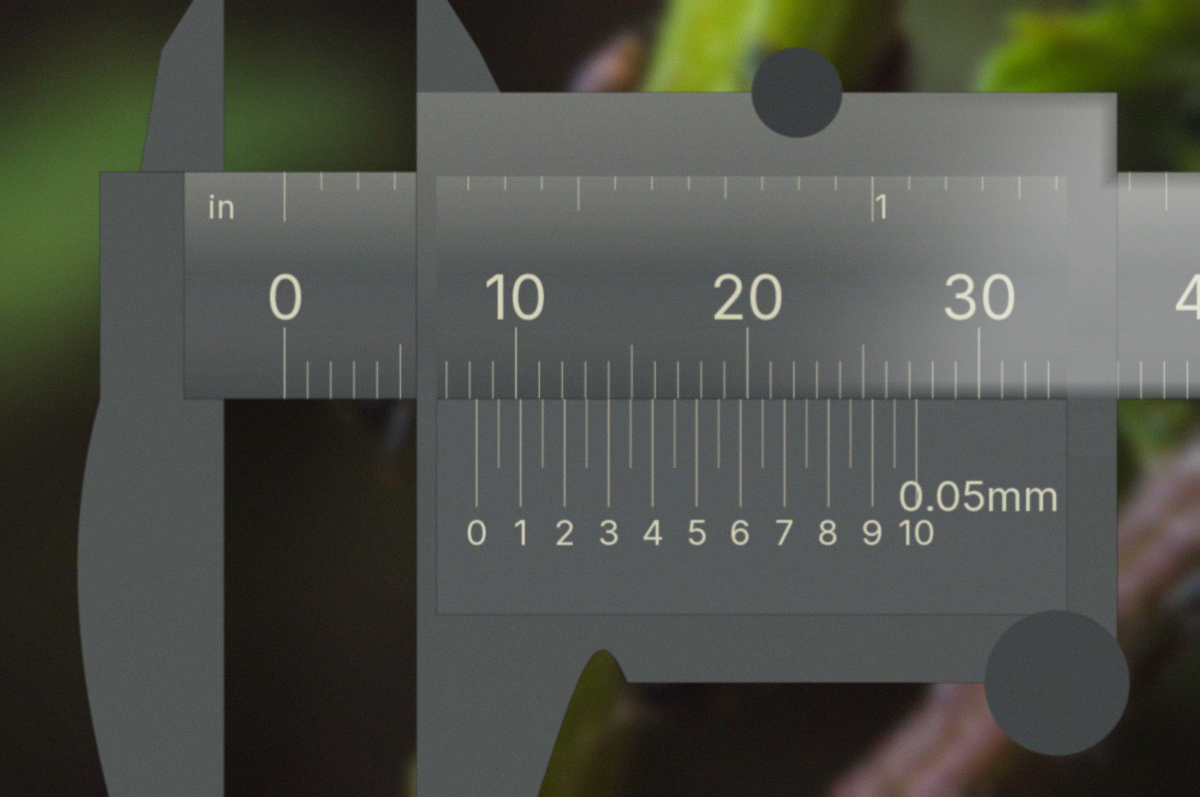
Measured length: 8.3 mm
